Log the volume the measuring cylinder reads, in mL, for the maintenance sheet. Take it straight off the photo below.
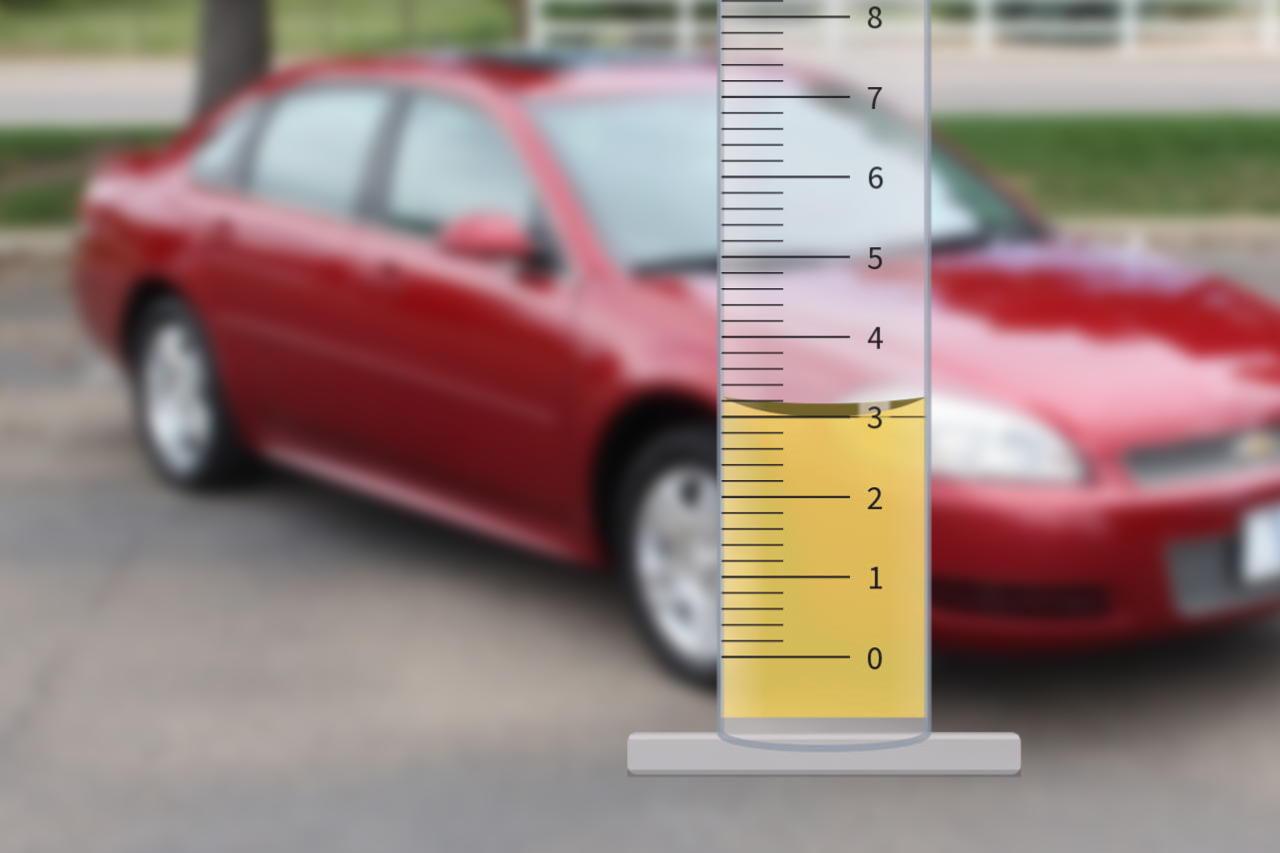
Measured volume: 3 mL
